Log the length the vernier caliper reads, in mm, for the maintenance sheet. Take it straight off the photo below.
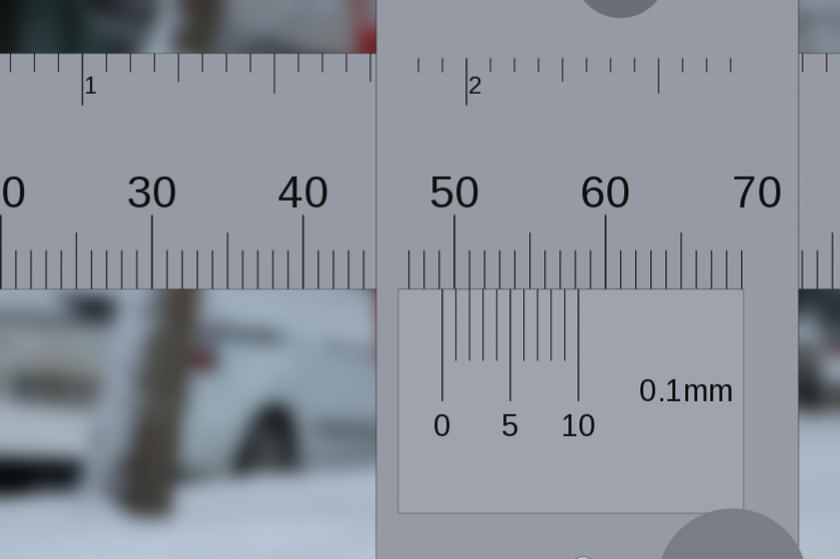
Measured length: 49.2 mm
